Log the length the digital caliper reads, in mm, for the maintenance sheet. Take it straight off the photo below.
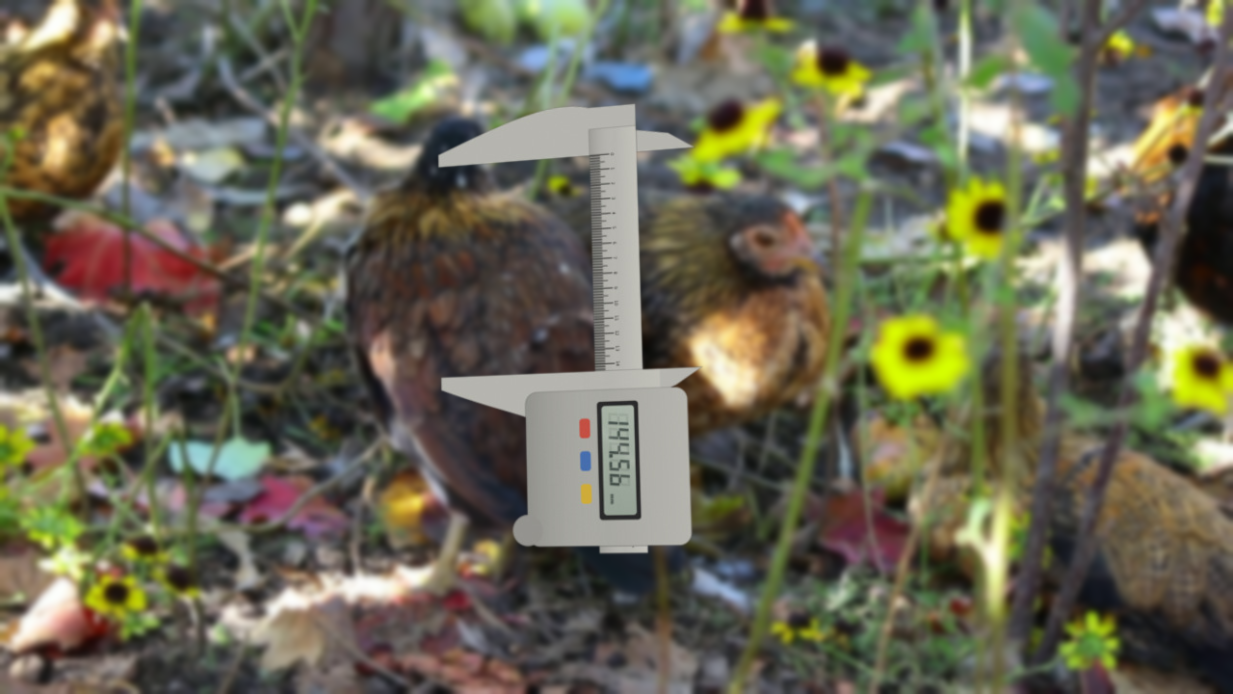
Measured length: 144.56 mm
